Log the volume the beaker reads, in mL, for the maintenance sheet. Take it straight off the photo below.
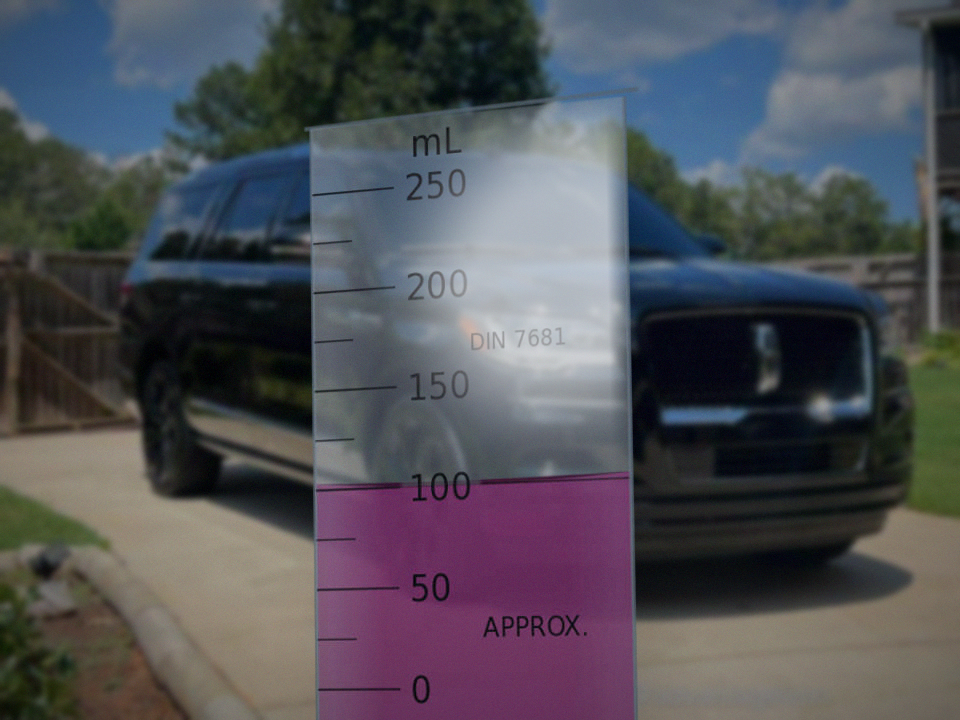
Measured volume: 100 mL
